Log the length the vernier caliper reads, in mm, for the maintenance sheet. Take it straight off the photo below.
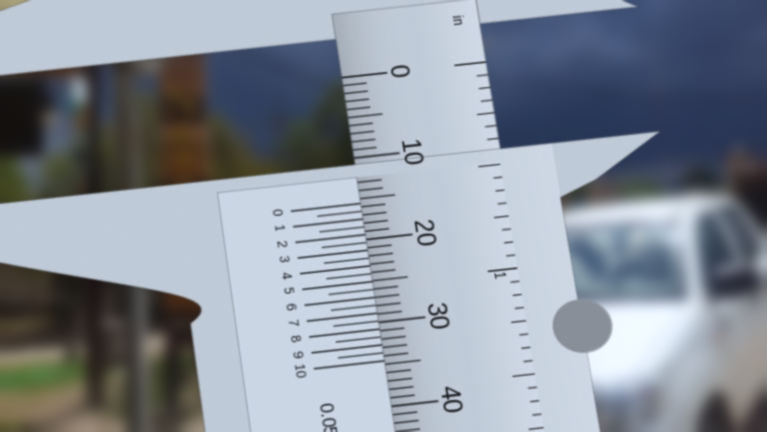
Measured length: 15.6 mm
